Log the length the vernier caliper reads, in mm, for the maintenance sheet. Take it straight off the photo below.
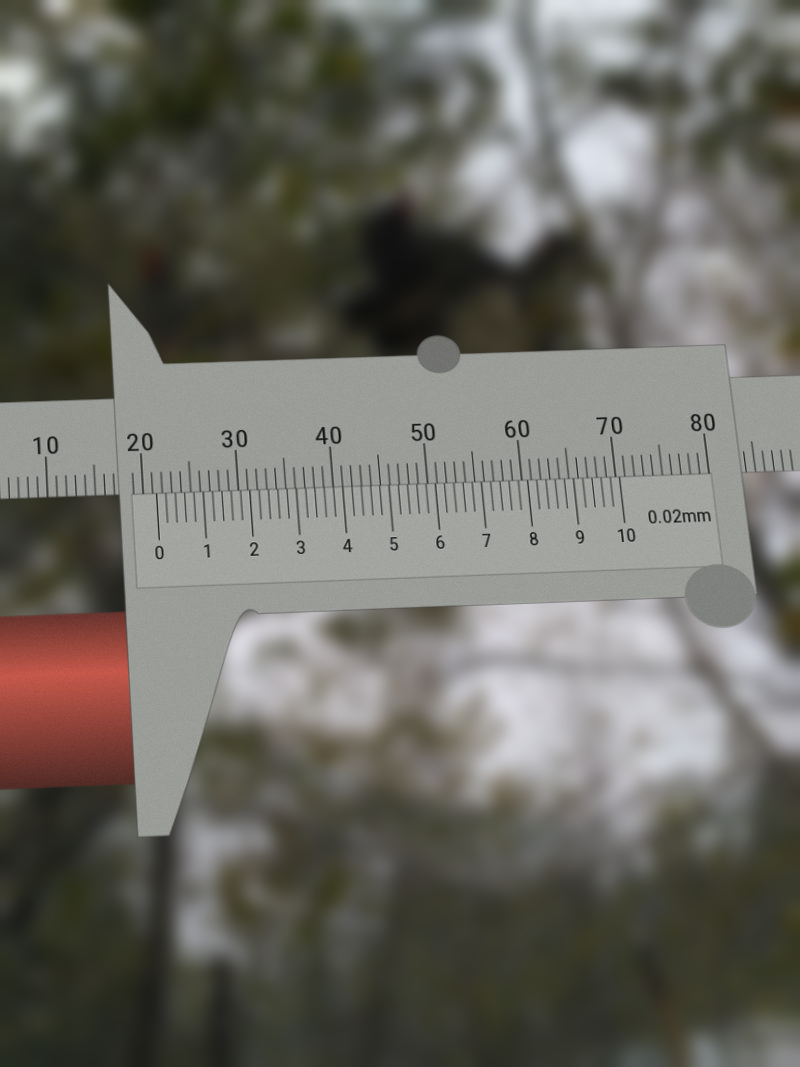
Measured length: 21.4 mm
